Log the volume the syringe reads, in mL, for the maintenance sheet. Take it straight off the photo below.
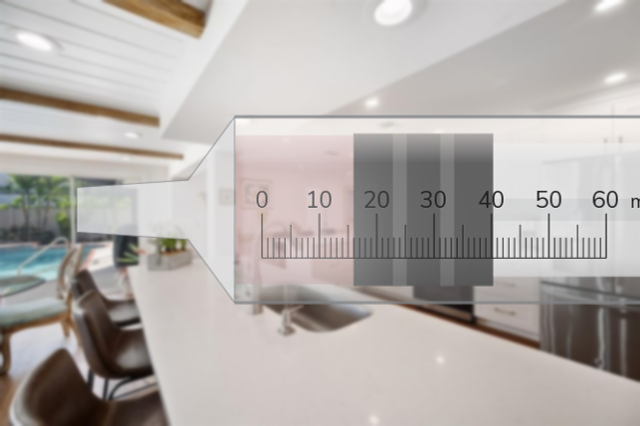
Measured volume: 16 mL
